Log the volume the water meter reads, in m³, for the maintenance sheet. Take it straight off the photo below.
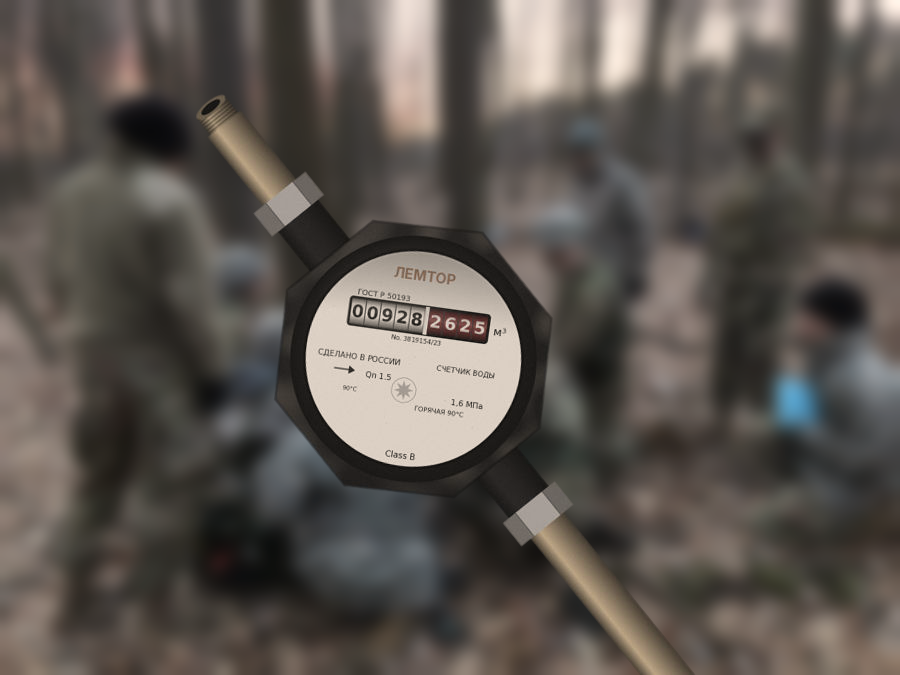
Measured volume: 928.2625 m³
